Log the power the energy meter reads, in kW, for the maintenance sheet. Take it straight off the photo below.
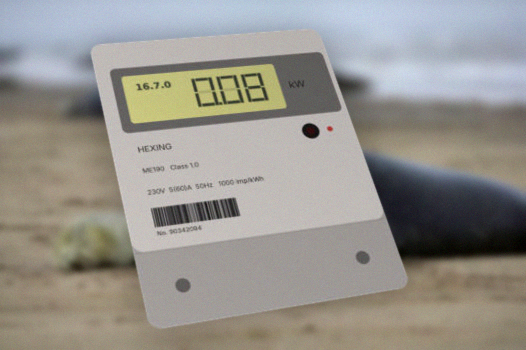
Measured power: 0.08 kW
